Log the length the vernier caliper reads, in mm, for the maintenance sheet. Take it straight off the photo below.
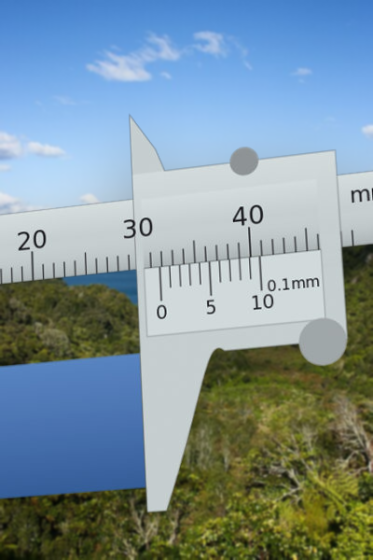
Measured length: 31.8 mm
